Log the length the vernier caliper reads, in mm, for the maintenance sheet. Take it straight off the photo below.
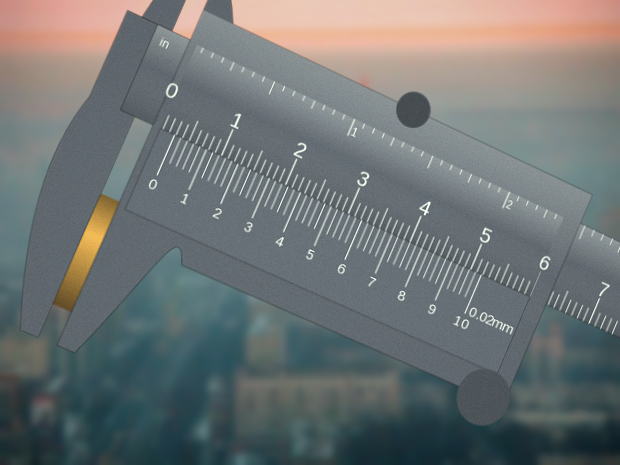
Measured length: 2.8 mm
